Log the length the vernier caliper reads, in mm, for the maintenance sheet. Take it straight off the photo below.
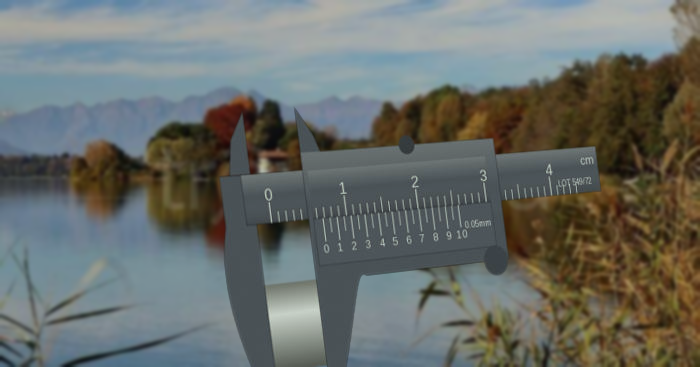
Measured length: 6.8 mm
